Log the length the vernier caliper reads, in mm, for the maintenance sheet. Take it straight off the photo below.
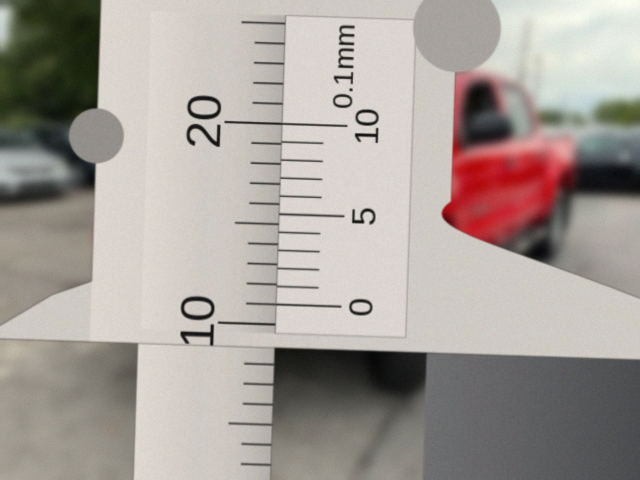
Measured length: 11.0 mm
